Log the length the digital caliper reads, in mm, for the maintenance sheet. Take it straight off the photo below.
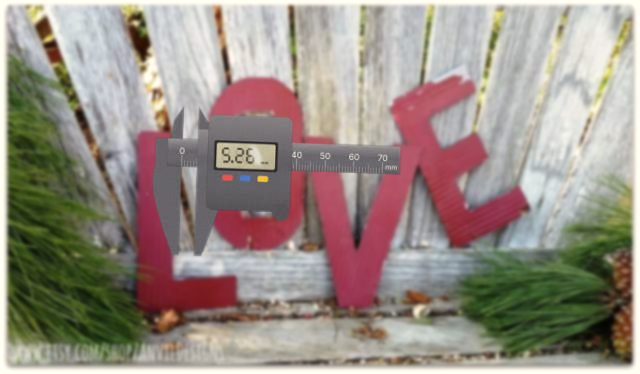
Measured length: 5.26 mm
